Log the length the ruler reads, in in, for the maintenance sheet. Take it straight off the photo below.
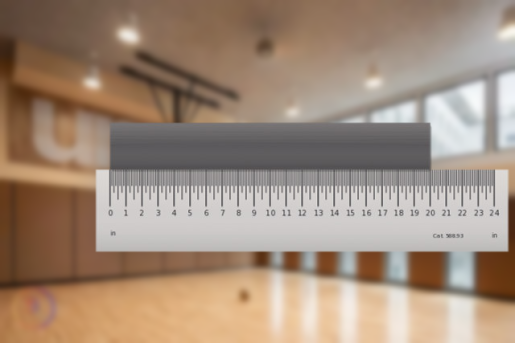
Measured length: 20 in
